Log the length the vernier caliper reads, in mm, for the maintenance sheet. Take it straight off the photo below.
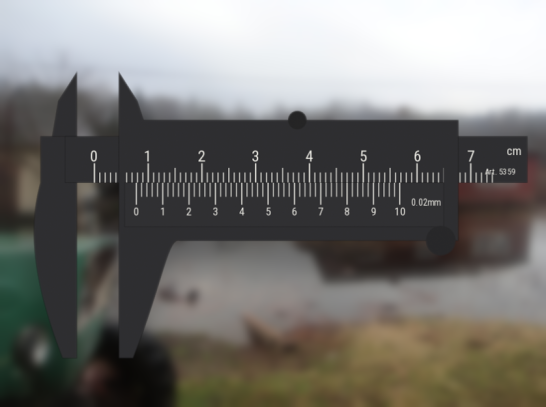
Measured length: 7.8 mm
